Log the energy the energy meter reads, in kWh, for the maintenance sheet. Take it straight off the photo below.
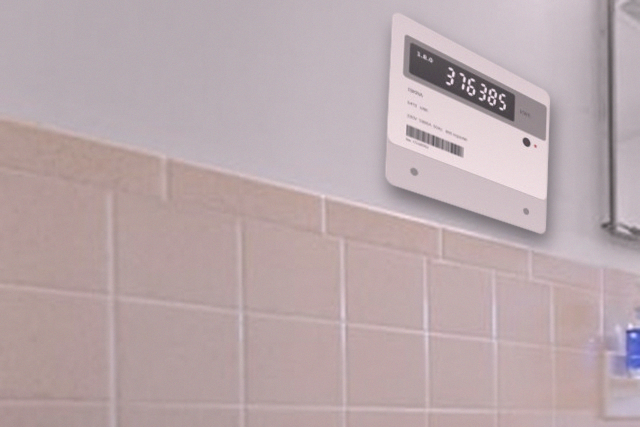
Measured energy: 376385 kWh
